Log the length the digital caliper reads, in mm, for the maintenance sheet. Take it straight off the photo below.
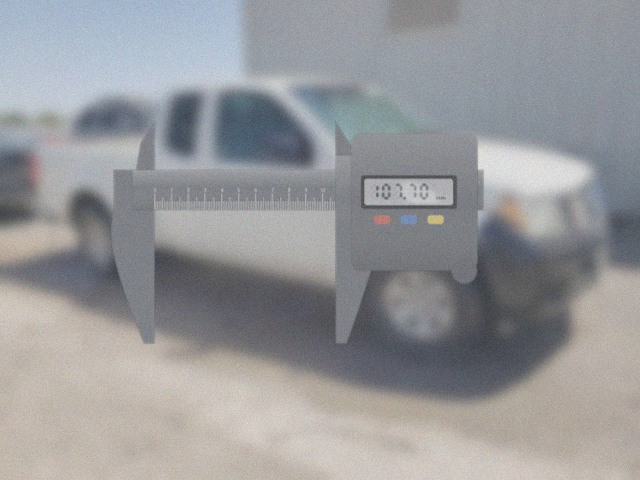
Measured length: 107.70 mm
